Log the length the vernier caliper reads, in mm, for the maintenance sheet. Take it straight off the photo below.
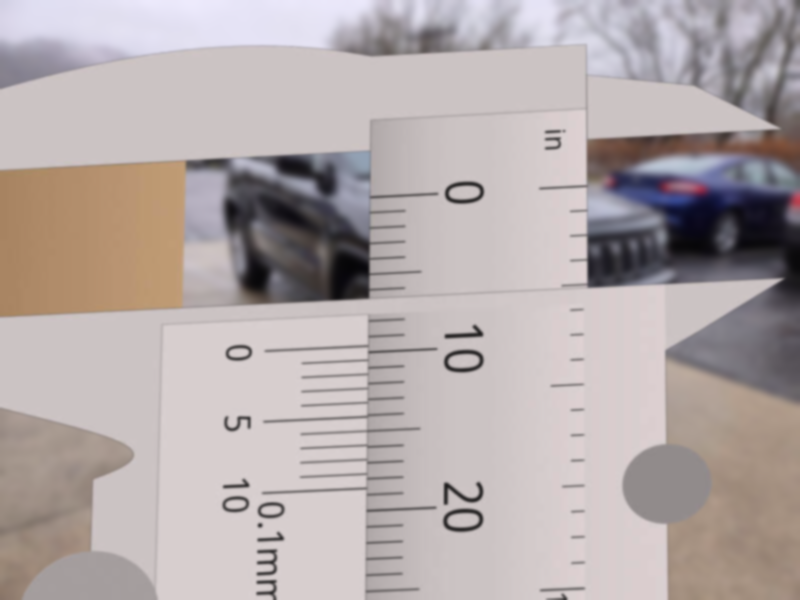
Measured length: 9.6 mm
